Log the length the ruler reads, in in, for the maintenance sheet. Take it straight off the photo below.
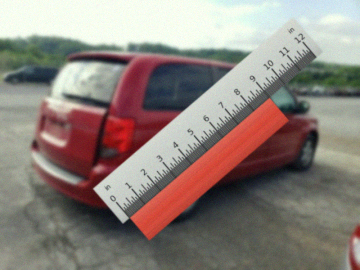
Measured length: 9 in
